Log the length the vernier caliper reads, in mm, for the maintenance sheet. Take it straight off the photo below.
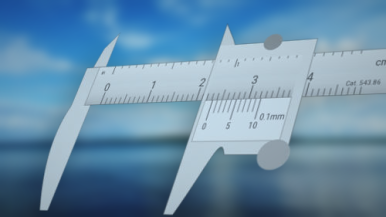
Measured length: 23.2 mm
